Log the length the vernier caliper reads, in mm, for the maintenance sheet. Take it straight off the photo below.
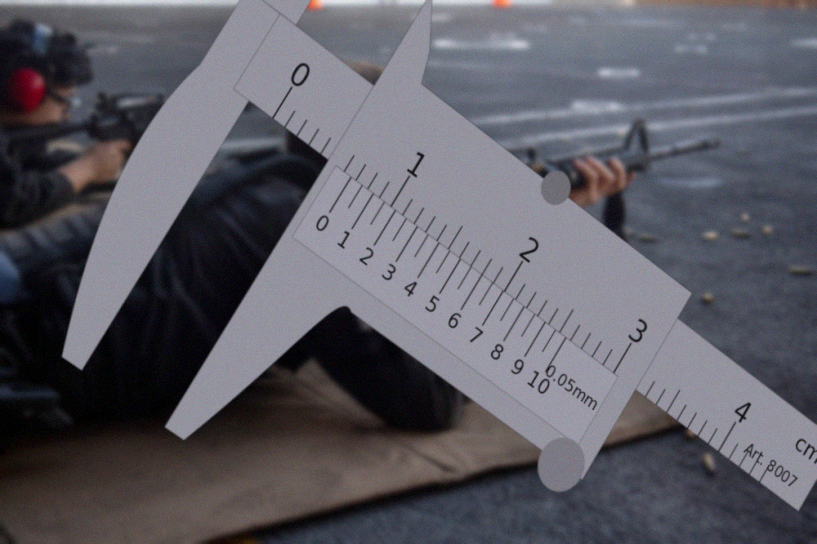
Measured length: 6.6 mm
